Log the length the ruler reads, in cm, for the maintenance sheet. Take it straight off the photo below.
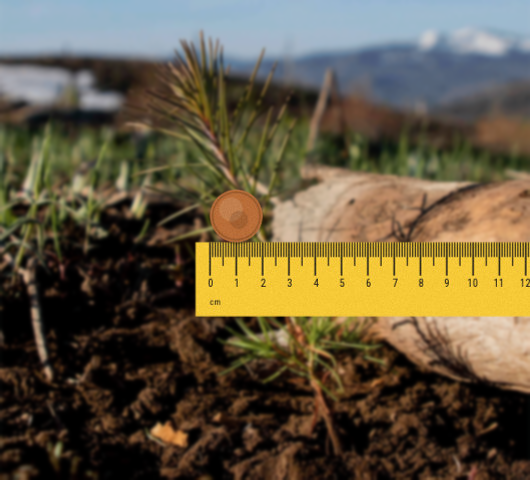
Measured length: 2 cm
